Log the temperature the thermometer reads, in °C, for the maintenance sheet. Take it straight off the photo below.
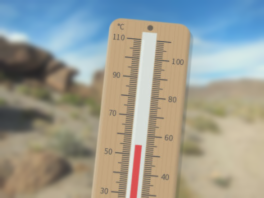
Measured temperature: 55 °C
